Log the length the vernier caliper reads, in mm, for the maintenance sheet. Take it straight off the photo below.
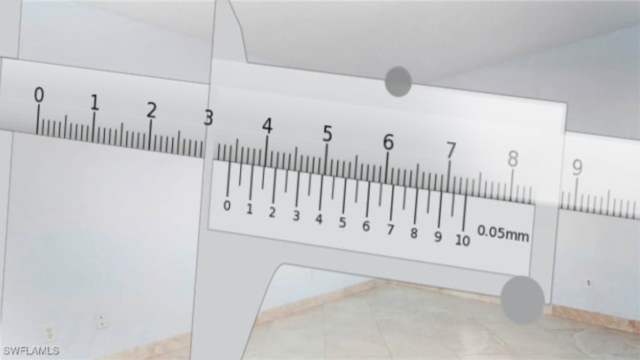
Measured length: 34.0 mm
